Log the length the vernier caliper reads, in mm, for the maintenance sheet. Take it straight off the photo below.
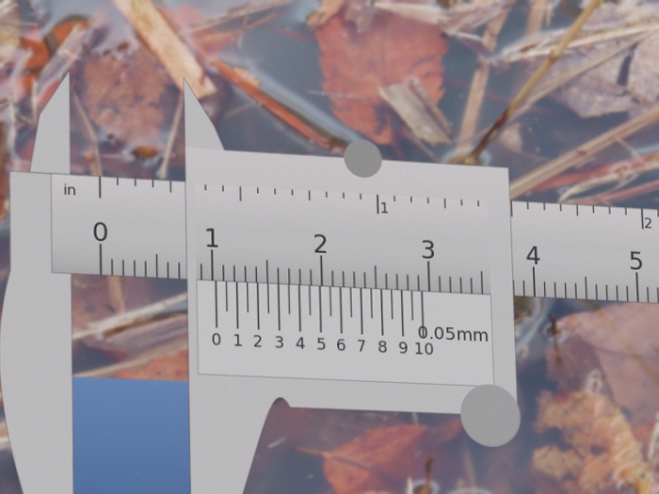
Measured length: 10.3 mm
